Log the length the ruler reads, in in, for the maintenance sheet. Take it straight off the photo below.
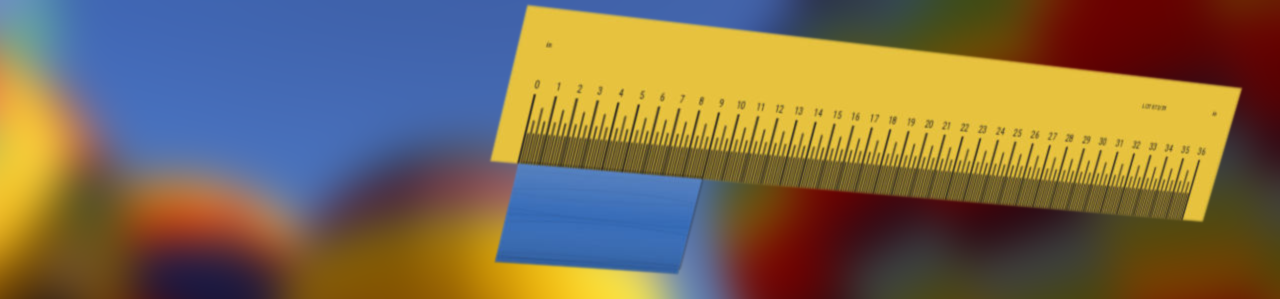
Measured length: 9 in
